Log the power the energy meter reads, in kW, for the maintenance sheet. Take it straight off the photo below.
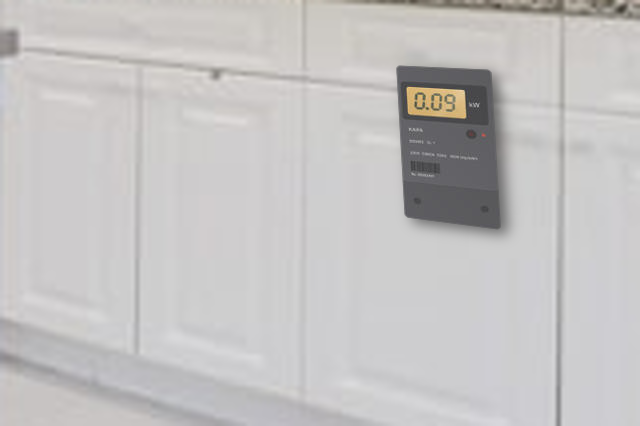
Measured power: 0.09 kW
